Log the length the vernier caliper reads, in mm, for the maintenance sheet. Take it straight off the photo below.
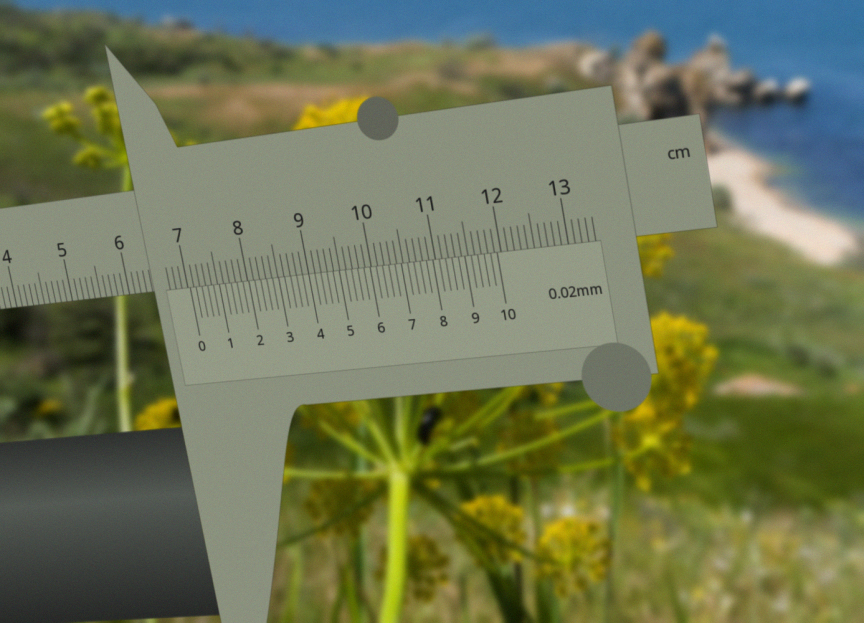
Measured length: 70.4 mm
